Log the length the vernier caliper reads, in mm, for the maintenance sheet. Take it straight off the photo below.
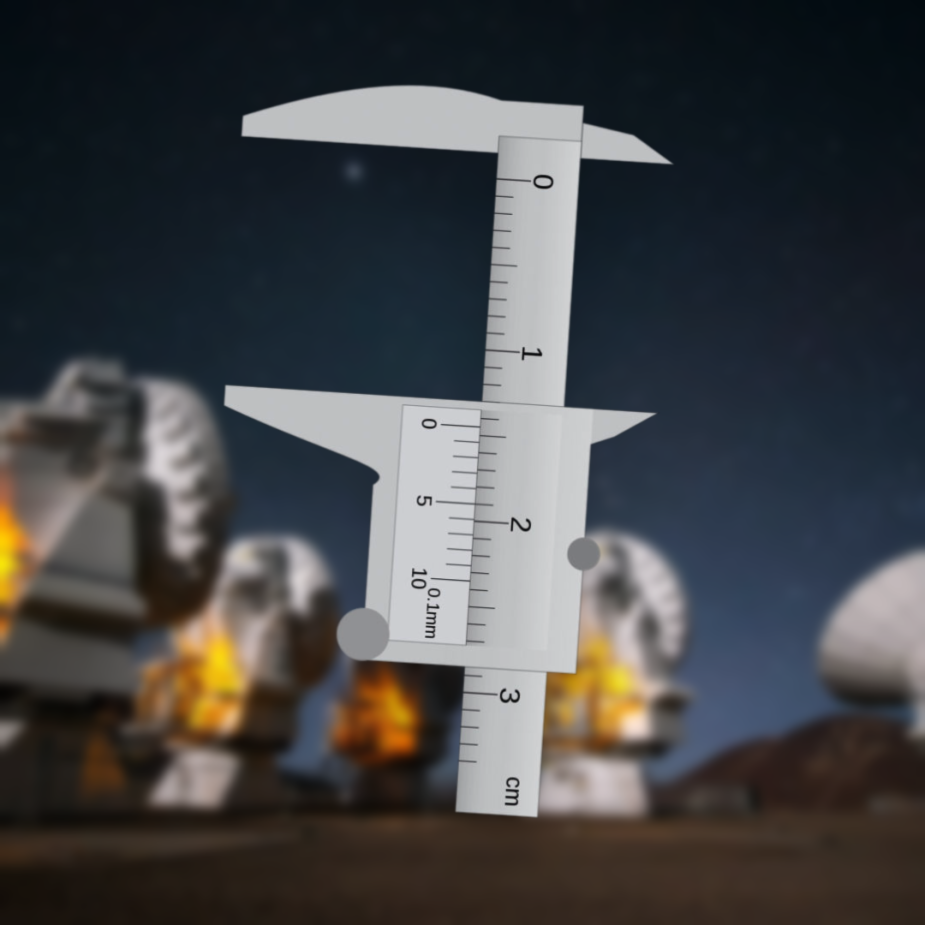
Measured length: 14.5 mm
